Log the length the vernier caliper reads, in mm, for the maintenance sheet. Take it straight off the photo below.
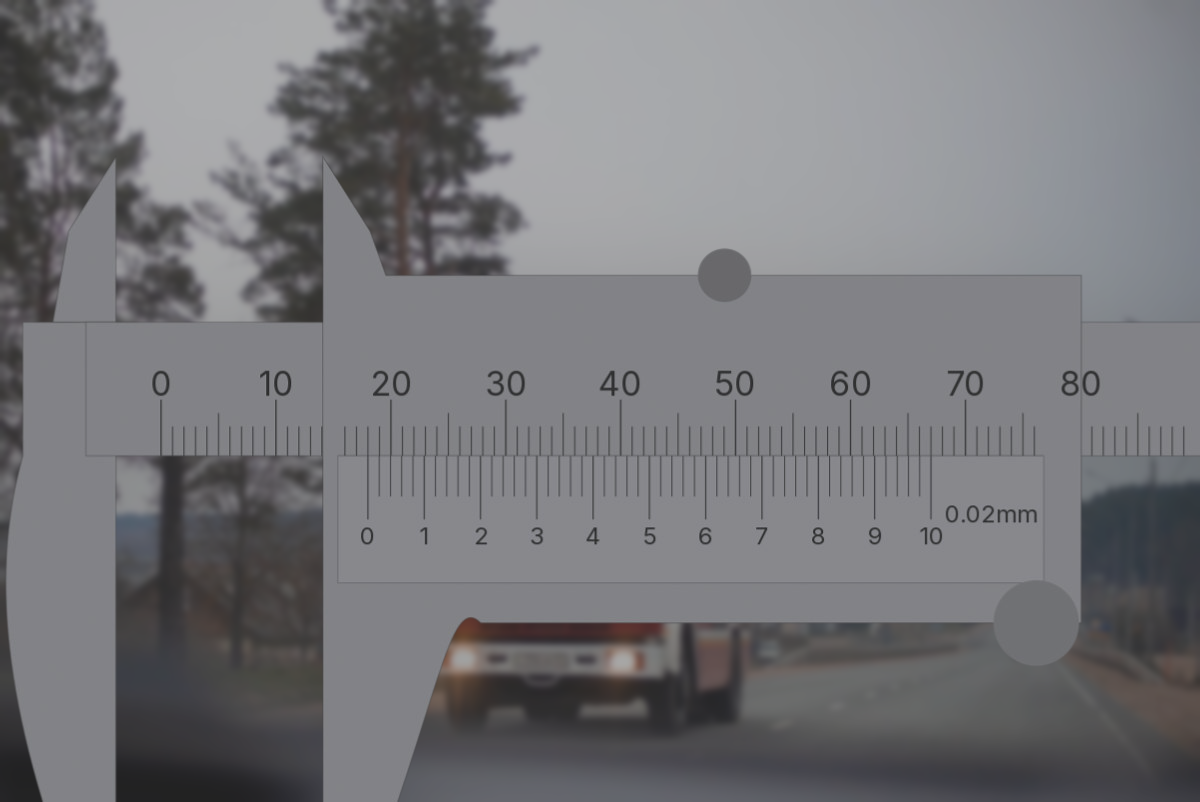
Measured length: 18.0 mm
